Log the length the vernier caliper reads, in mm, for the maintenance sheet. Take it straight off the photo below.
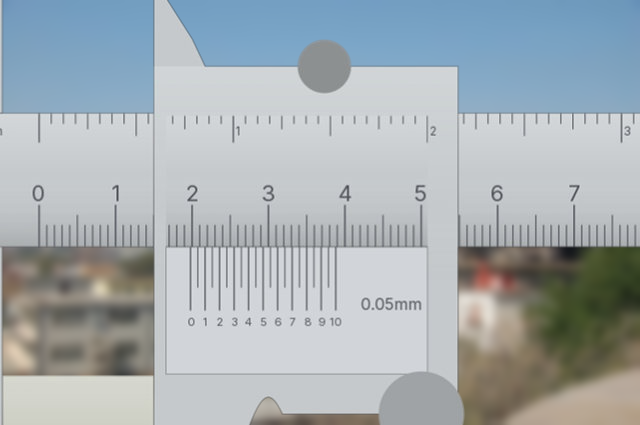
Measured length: 19.8 mm
